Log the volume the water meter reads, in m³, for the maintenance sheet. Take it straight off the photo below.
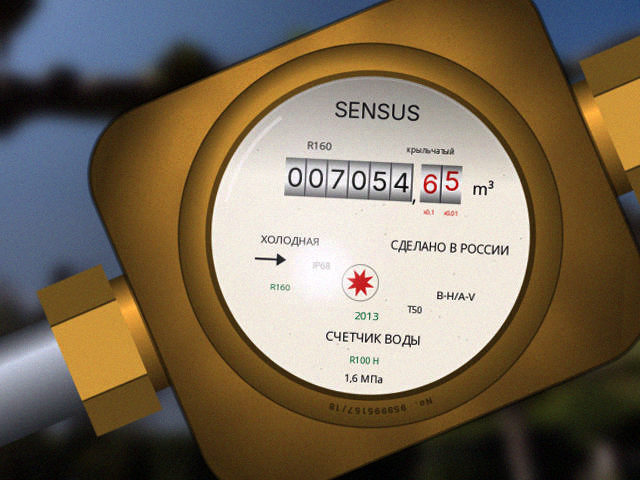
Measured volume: 7054.65 m³
